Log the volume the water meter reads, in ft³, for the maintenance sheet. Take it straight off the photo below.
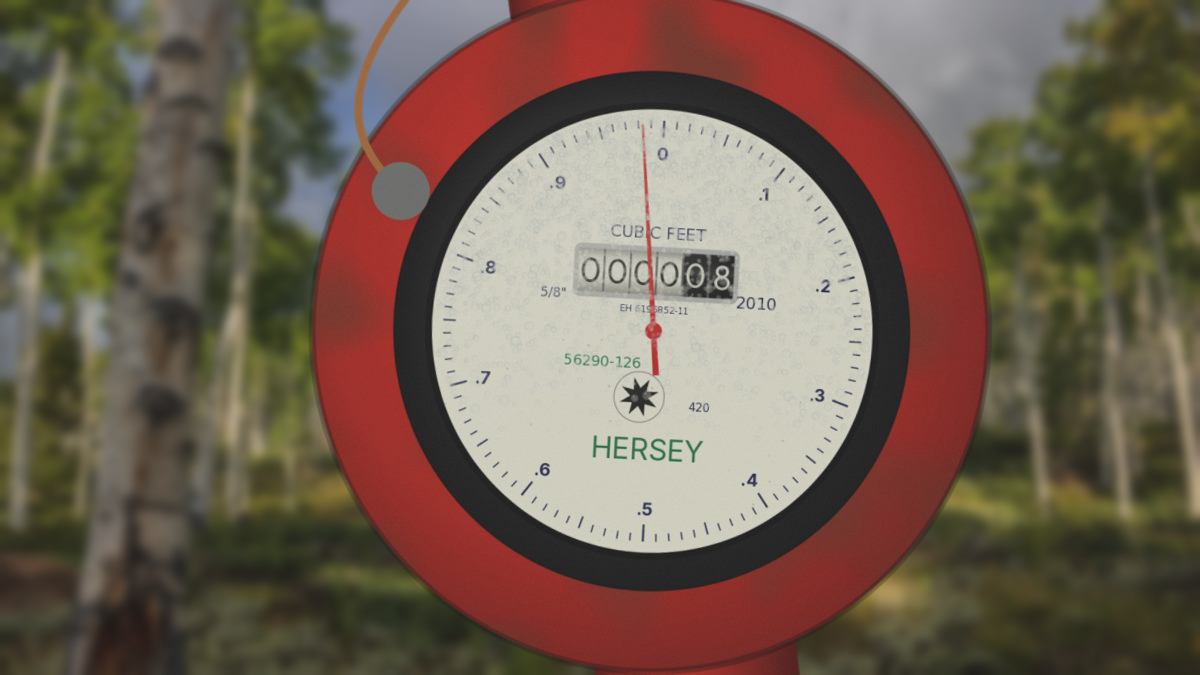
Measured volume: 7.98 ft³
